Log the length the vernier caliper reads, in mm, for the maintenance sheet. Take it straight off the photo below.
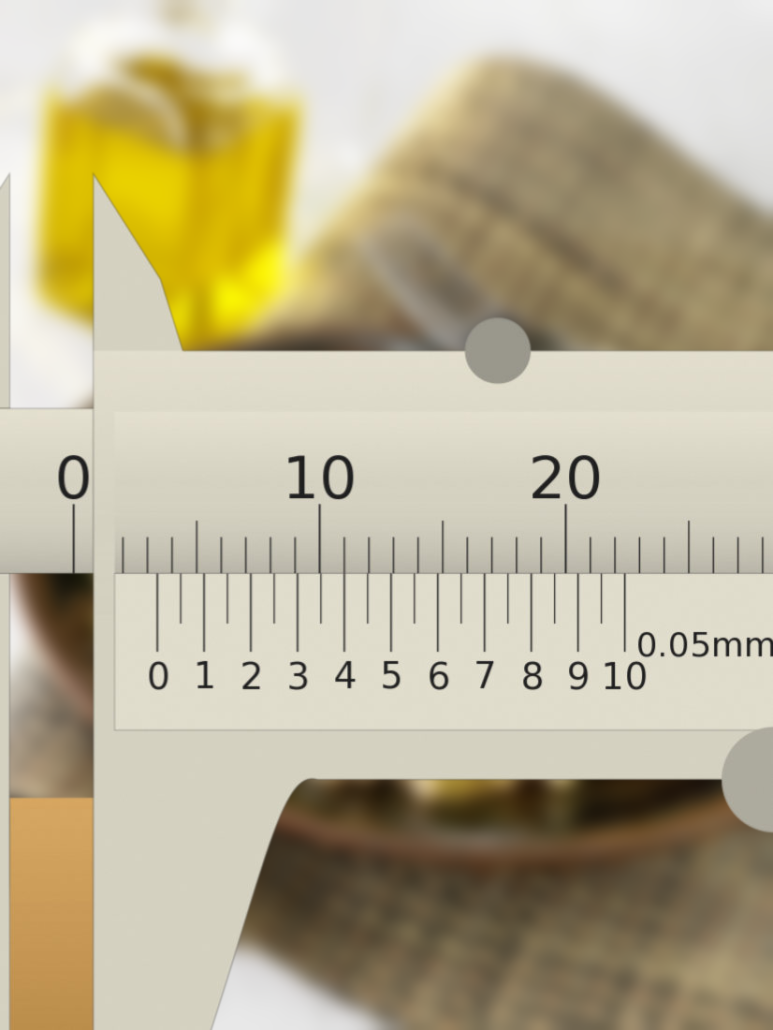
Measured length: 3.40 mm
